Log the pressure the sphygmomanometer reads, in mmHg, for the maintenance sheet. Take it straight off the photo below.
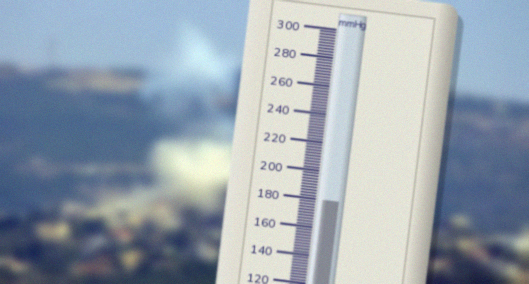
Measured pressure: 180 mmHg
